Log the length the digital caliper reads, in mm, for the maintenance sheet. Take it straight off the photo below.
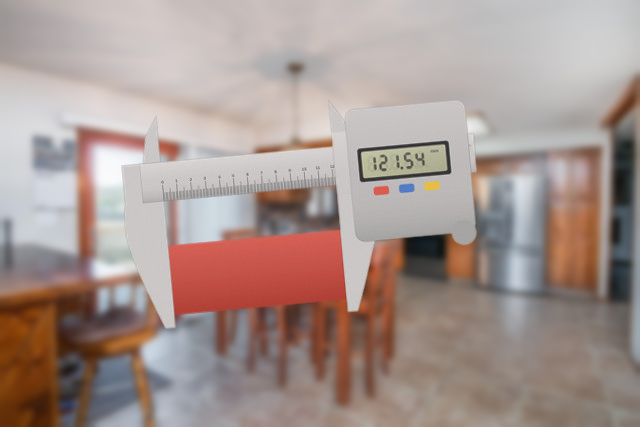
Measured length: 121.54 mm
